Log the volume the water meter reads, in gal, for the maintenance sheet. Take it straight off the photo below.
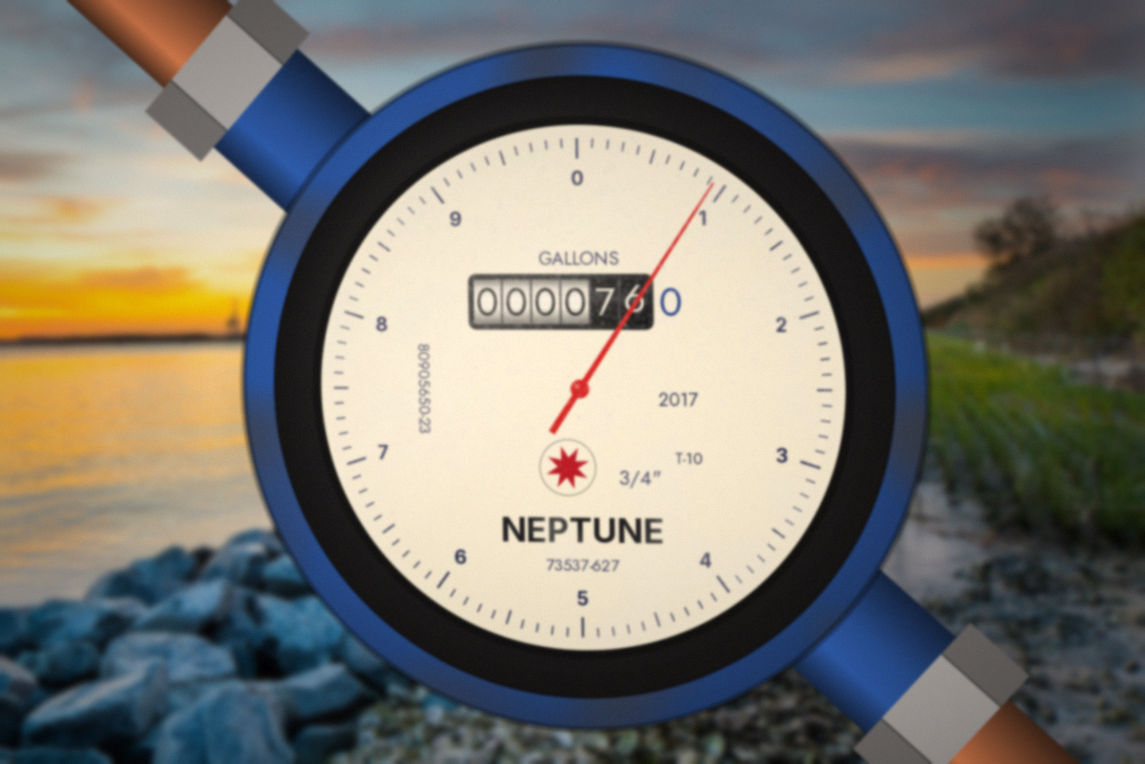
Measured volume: 760.9 gal
